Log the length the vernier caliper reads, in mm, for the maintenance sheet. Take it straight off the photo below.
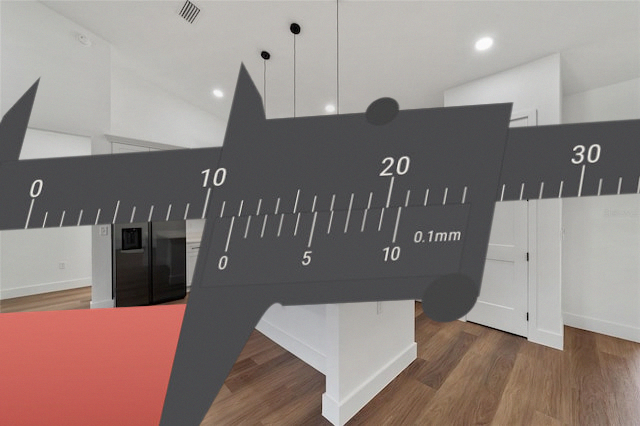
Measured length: 11.7 mm
